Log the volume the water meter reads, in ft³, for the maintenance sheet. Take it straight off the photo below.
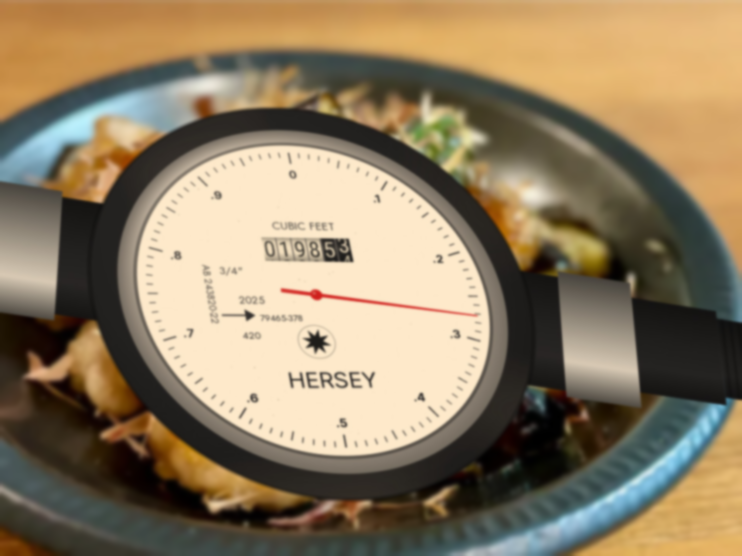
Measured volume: 19853.27 ft³
